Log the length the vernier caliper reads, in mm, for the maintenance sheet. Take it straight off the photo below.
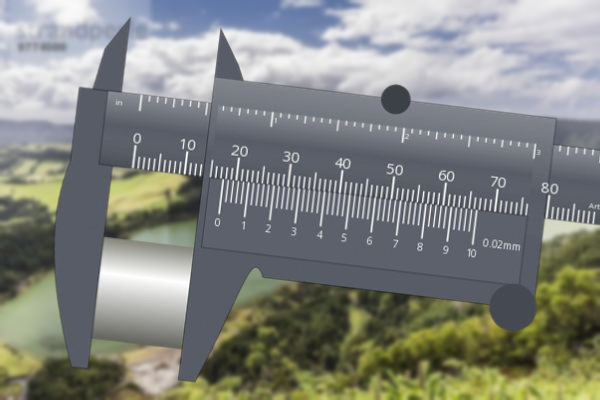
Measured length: 17.5 mm
